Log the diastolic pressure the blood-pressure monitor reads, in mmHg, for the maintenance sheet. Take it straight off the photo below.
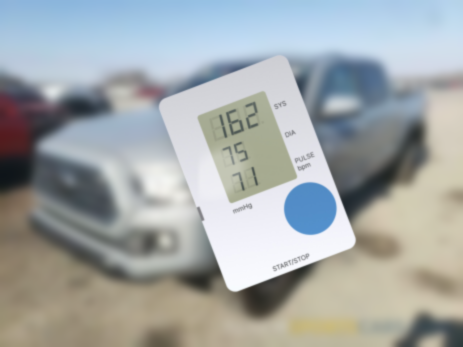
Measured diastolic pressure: 75 mmHg
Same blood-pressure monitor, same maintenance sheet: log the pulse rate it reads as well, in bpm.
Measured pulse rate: 71 bpm
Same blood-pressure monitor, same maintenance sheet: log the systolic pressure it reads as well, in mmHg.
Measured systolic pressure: 162 mmHg
